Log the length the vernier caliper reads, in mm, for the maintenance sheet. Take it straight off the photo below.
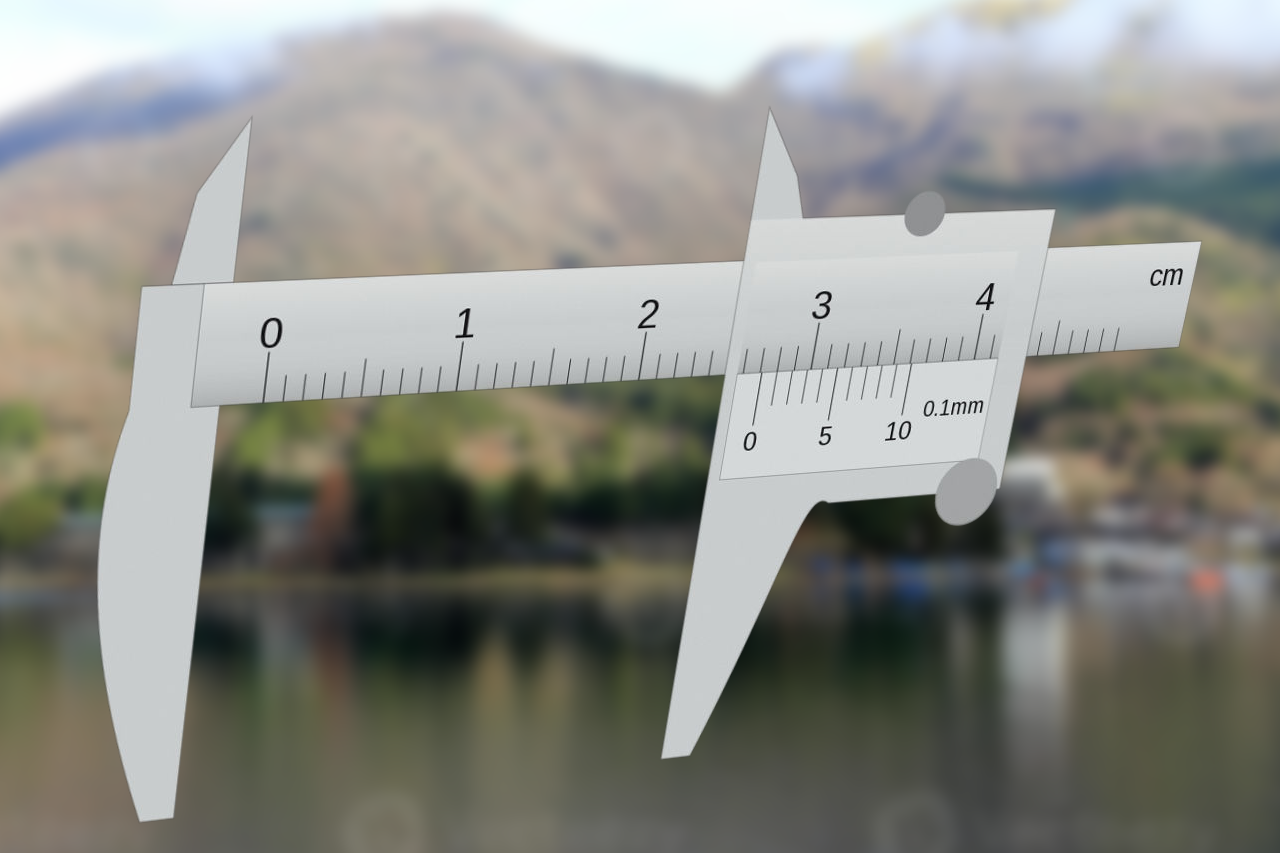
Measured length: 27.1 mm
